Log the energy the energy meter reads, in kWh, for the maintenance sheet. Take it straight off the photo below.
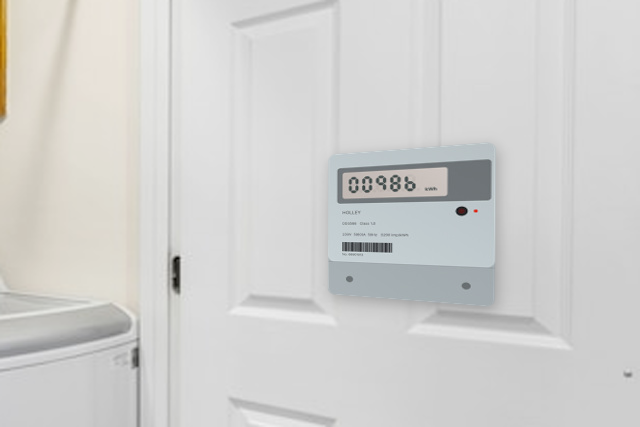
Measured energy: 986 kWh
